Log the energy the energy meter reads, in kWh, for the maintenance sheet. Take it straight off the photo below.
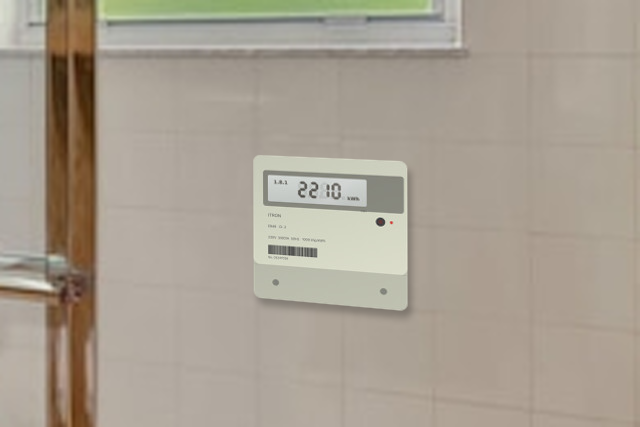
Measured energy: 2210 kWh
